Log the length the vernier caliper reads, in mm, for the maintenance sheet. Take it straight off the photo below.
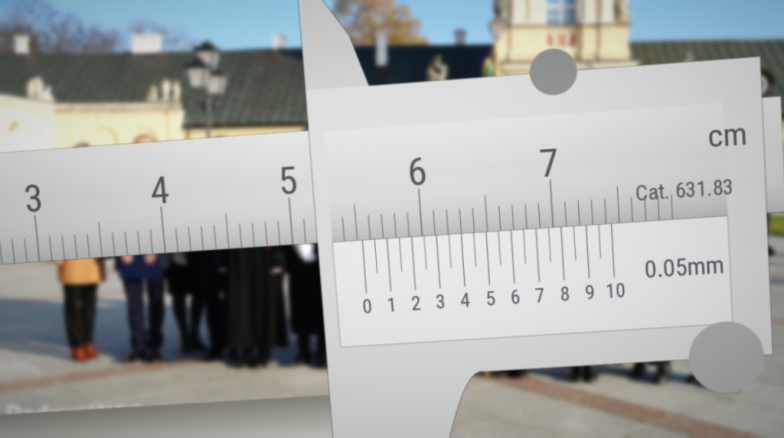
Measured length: 55.4 mm
